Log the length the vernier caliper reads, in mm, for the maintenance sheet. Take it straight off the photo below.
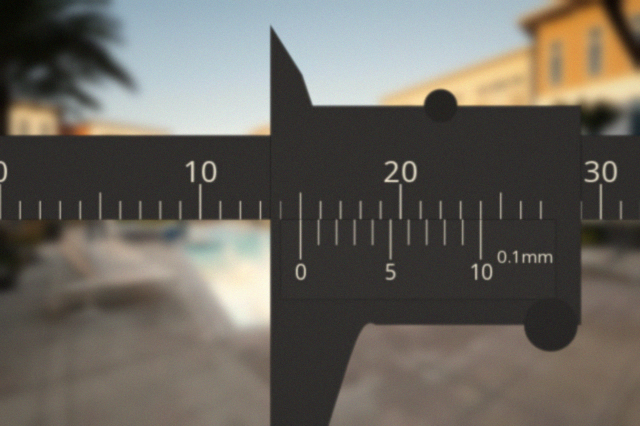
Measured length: 15.0 mm
